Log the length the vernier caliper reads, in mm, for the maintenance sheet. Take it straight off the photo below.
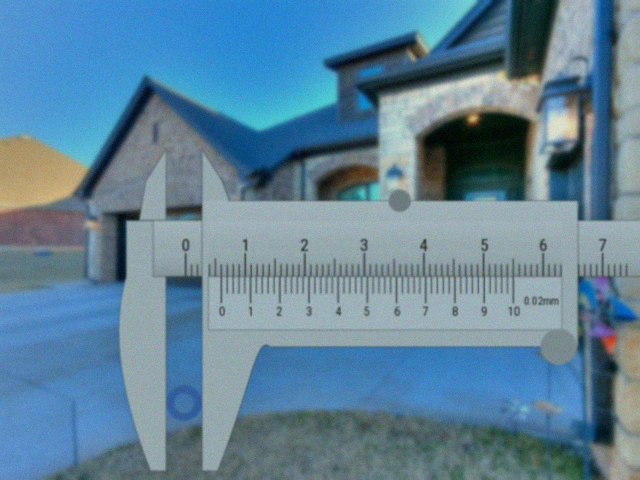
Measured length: 6.0 mm
